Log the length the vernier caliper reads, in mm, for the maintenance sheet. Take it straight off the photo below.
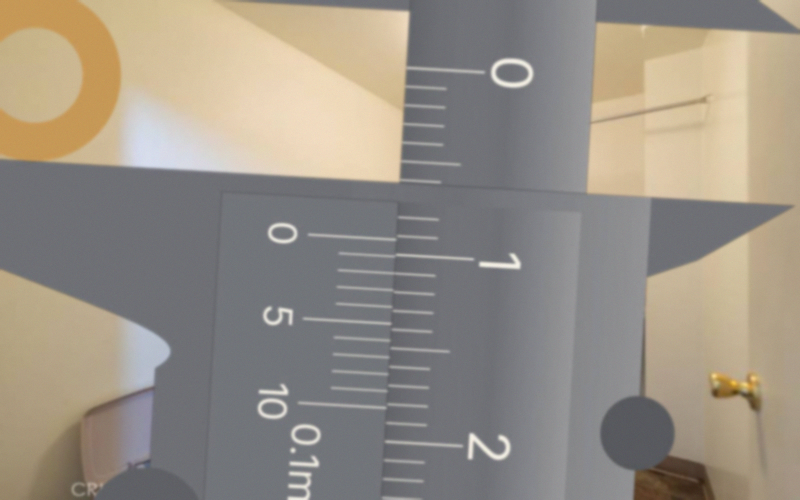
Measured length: 9.2 mm
